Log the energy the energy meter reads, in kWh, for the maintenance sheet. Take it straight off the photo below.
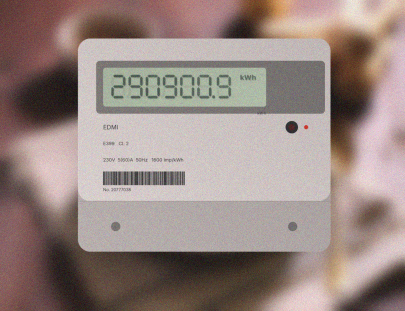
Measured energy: 290900.9 kWh
